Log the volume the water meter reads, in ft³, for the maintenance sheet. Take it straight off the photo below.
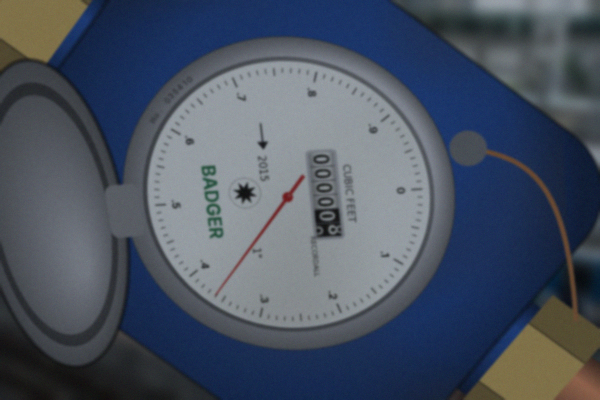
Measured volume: 8.36 ft³
